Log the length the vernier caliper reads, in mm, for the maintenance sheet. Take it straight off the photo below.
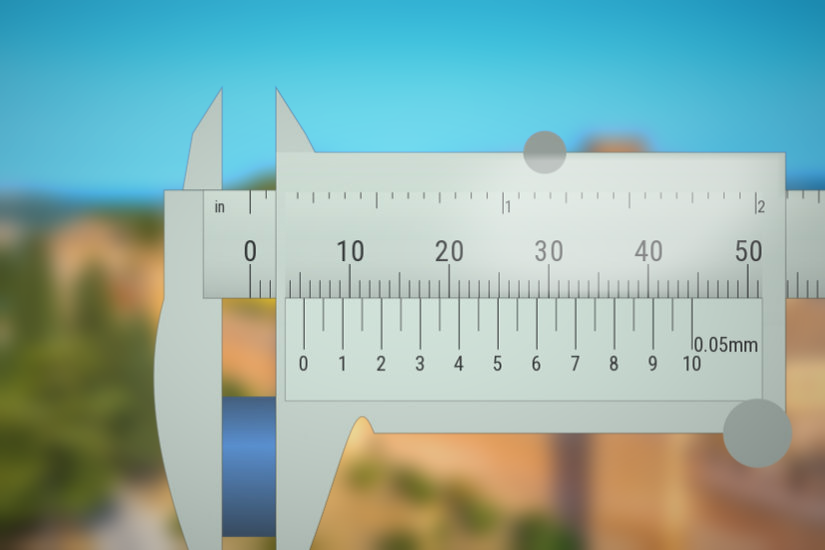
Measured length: 5.4 mm
